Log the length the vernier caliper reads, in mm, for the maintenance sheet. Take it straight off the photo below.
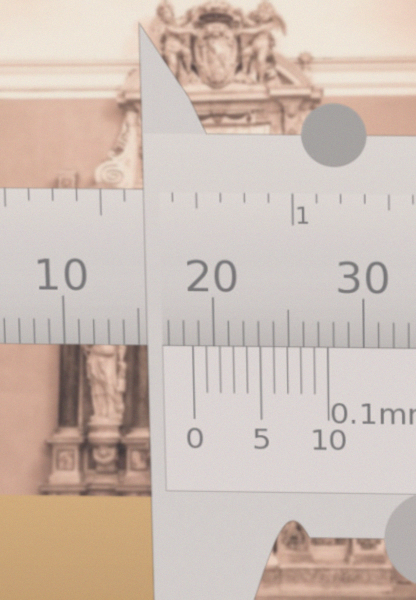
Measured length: 18.6 mm
